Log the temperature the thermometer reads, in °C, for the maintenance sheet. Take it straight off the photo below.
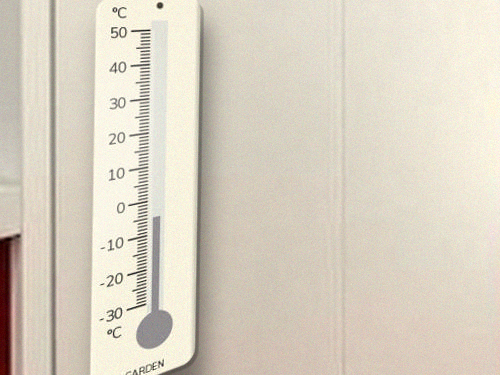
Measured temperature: -5 °C
